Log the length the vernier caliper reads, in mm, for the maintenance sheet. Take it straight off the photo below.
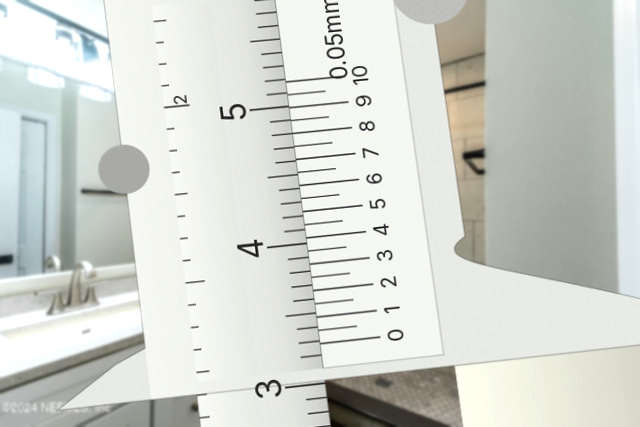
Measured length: 32.8 mm
